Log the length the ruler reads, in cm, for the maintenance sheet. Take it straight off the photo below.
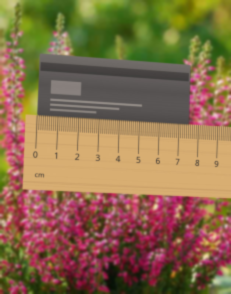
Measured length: 7.5 cm
